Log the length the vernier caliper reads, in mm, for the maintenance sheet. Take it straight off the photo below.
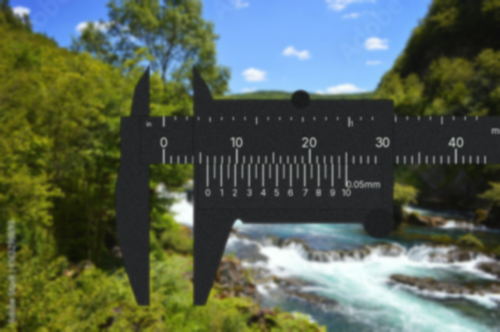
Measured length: 6.0 mm
